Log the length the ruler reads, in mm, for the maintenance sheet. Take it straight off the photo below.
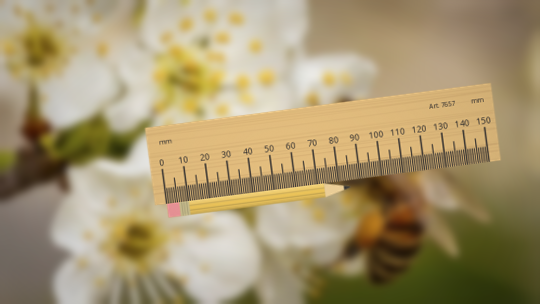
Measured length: 85 mm
